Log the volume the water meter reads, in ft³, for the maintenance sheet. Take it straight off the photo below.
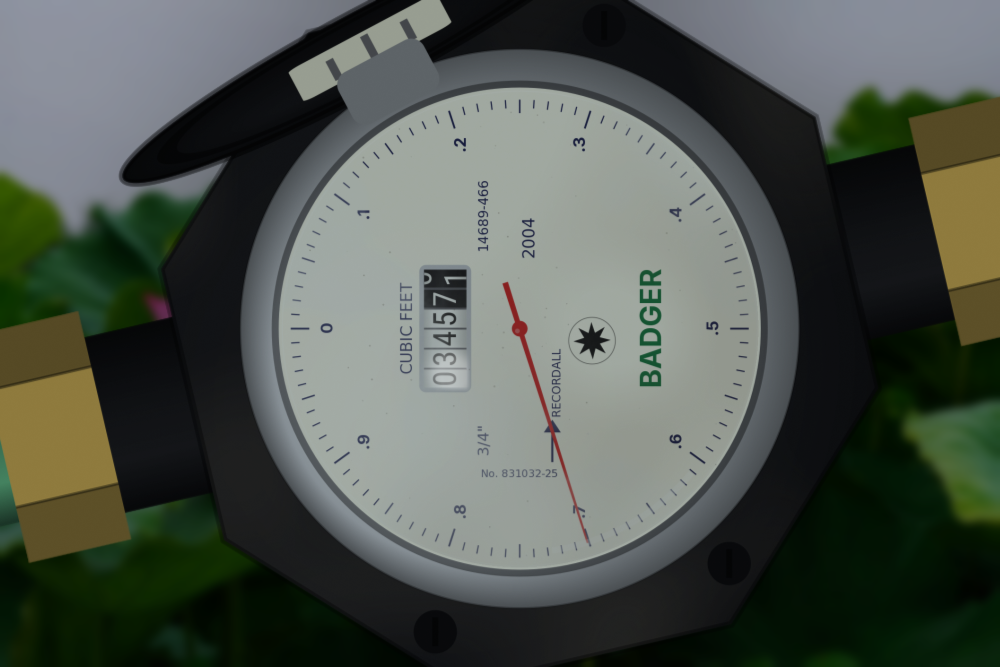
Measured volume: 34570.70 ft³
